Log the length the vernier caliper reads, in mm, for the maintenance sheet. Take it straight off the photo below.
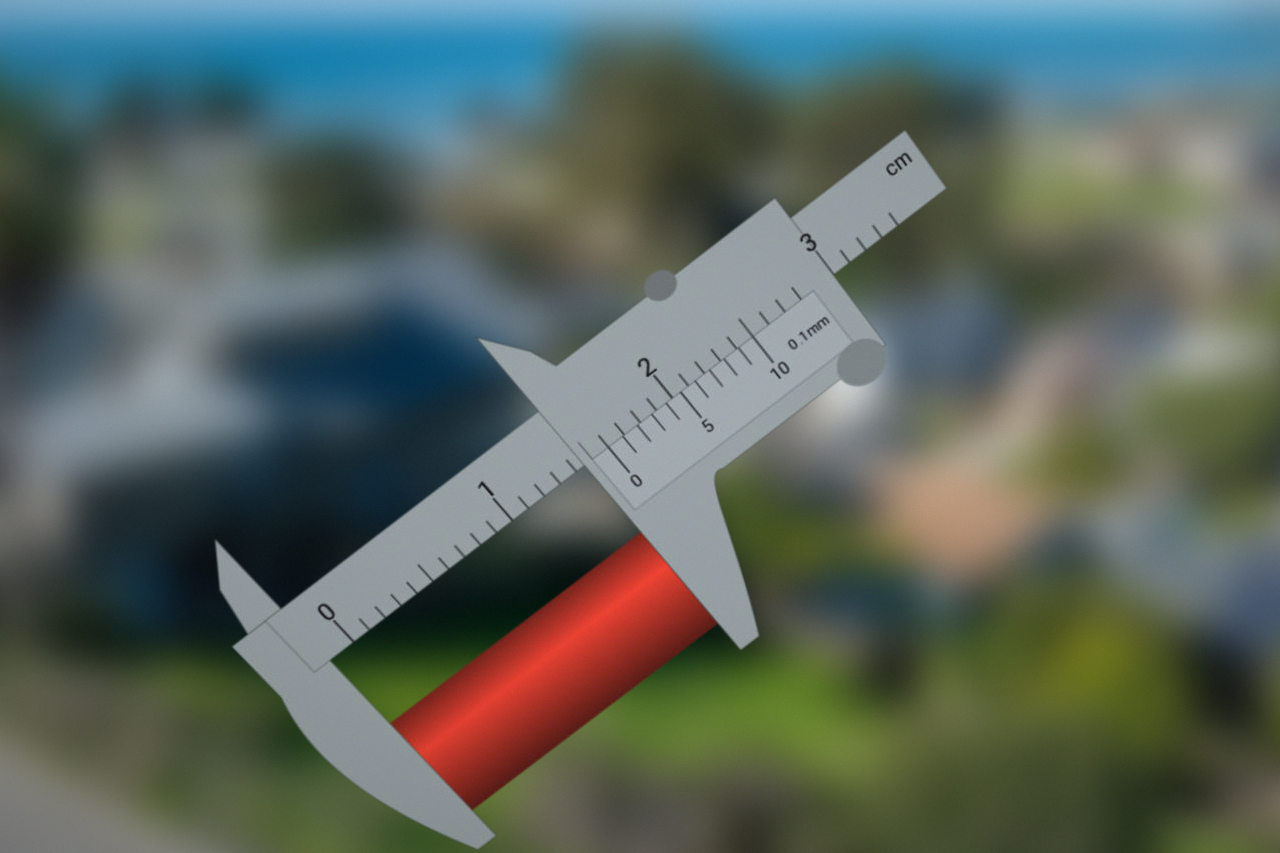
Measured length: 16.0 mm
